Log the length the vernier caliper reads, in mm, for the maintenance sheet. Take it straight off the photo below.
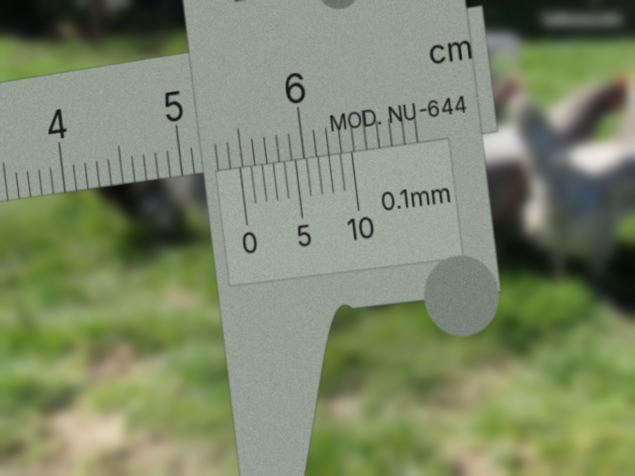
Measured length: 54.8 mm
